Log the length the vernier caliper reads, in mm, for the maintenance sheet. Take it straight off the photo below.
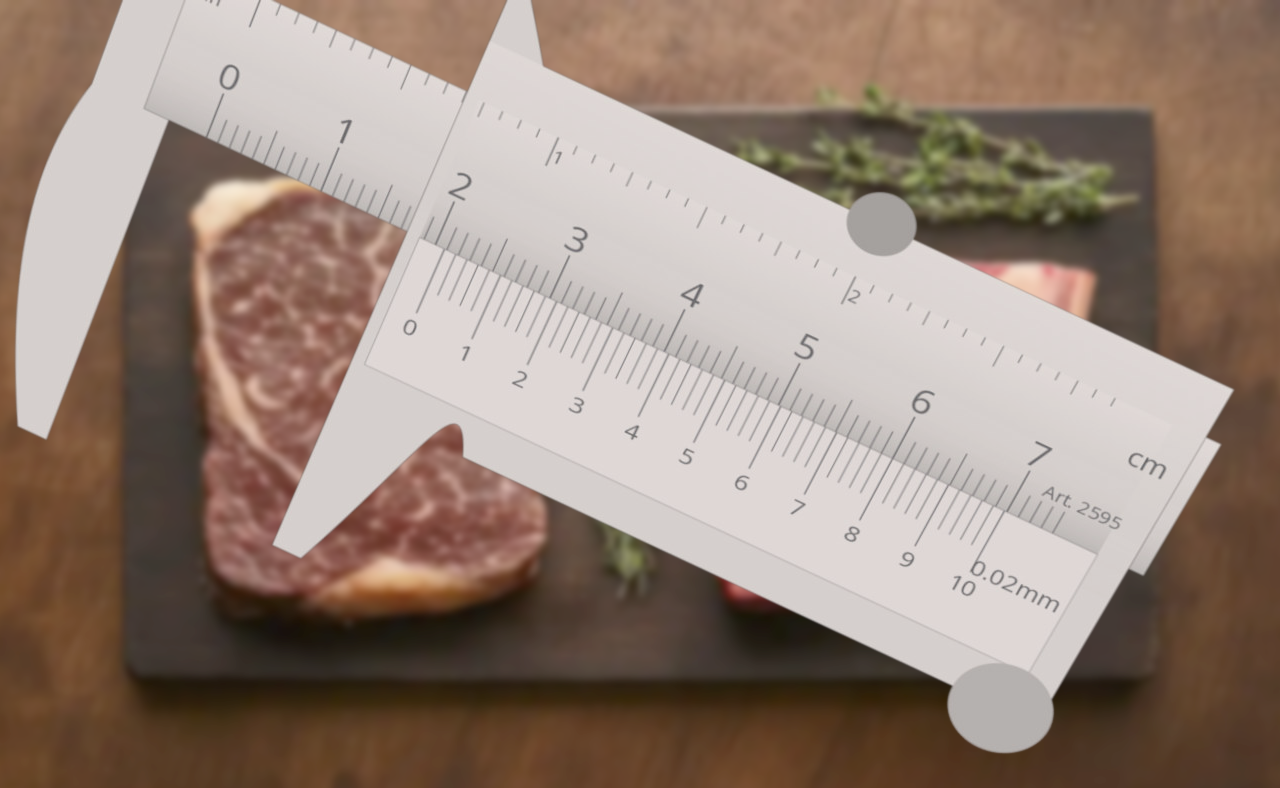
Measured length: 20.8 mm
